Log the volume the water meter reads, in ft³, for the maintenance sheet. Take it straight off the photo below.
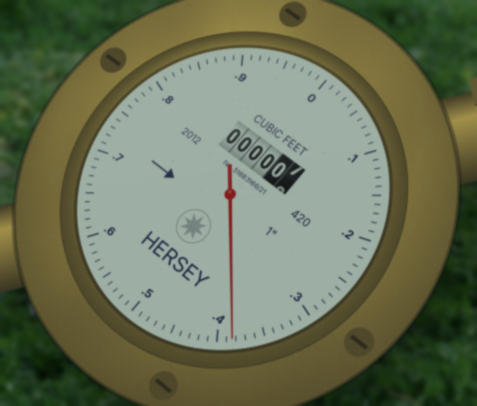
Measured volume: 7.38 ft³
